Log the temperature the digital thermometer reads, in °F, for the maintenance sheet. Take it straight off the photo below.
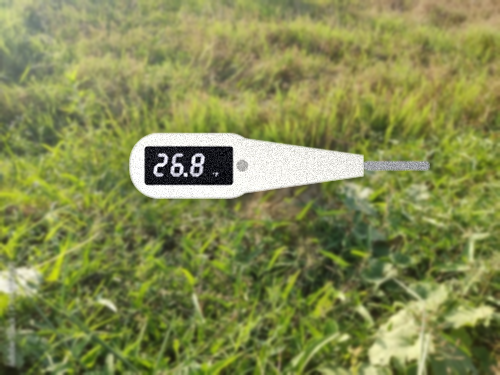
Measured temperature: 26.8 °F
